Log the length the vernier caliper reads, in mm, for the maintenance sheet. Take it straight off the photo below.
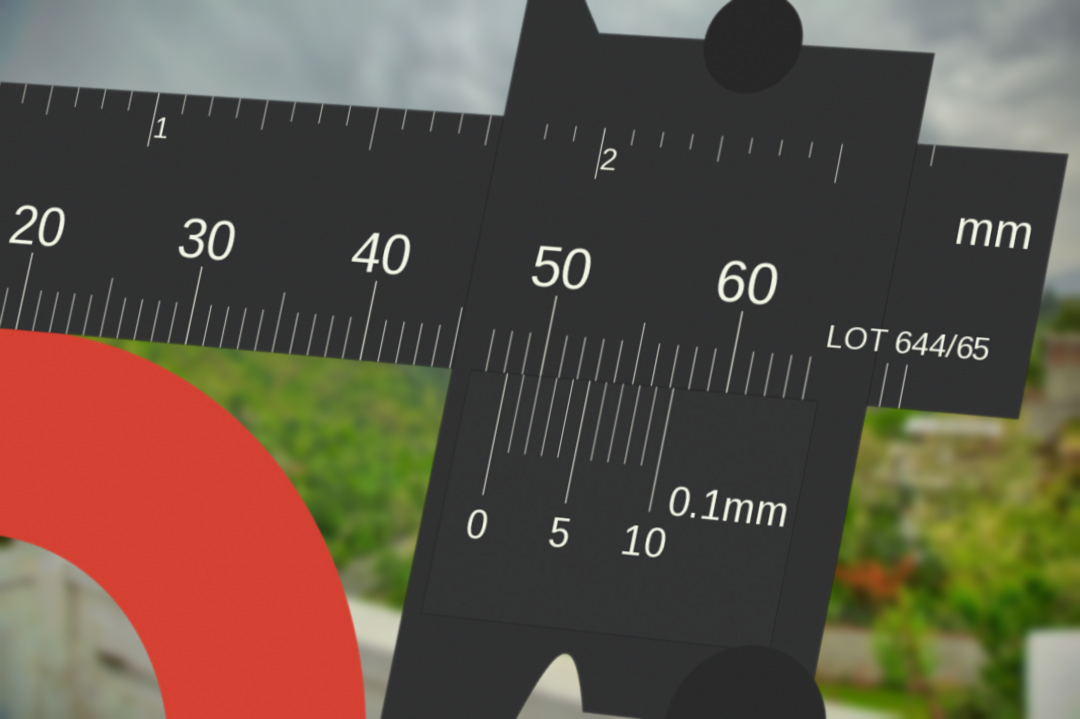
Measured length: 48.2 mm
